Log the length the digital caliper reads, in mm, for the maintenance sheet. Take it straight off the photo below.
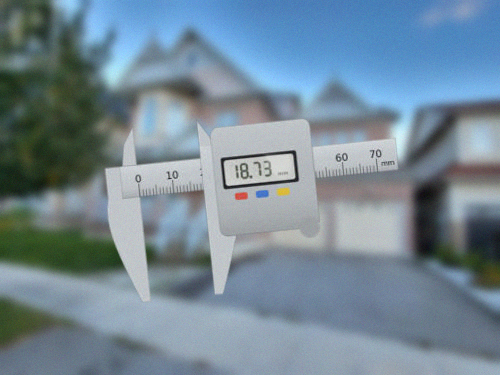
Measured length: 18.73 mm
